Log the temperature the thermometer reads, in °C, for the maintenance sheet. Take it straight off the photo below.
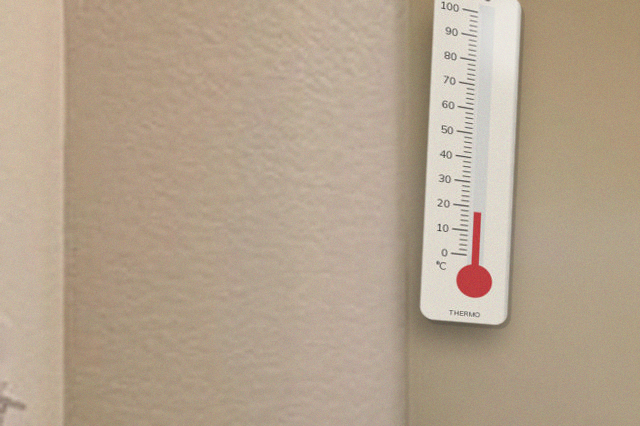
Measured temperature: 18 °C
